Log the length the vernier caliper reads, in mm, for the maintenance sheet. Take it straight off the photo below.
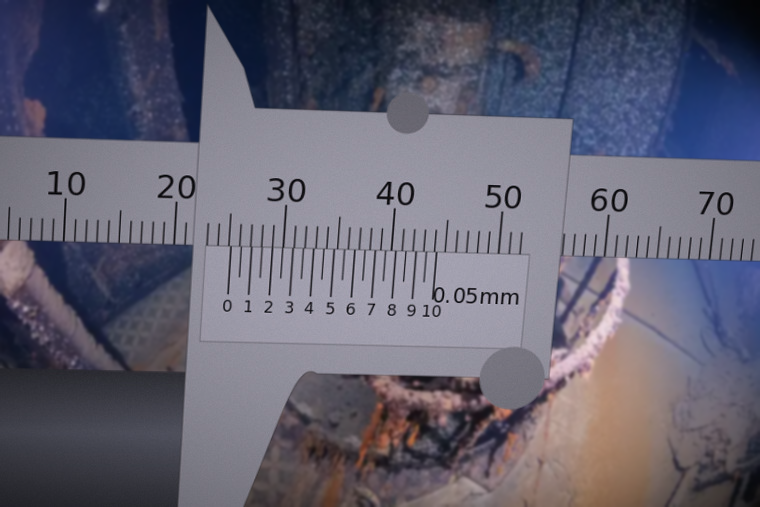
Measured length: 25.2 mm
